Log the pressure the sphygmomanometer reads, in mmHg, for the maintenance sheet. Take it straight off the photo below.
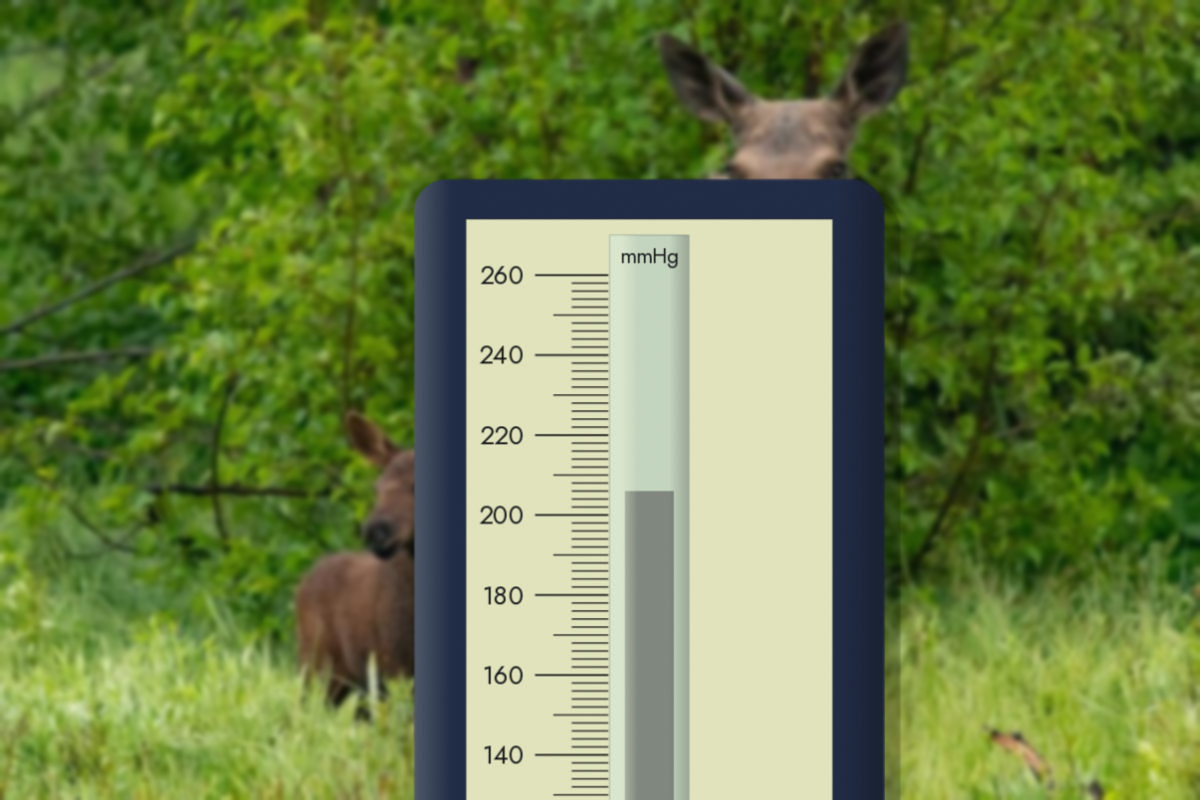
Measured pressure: 206 mmHg
